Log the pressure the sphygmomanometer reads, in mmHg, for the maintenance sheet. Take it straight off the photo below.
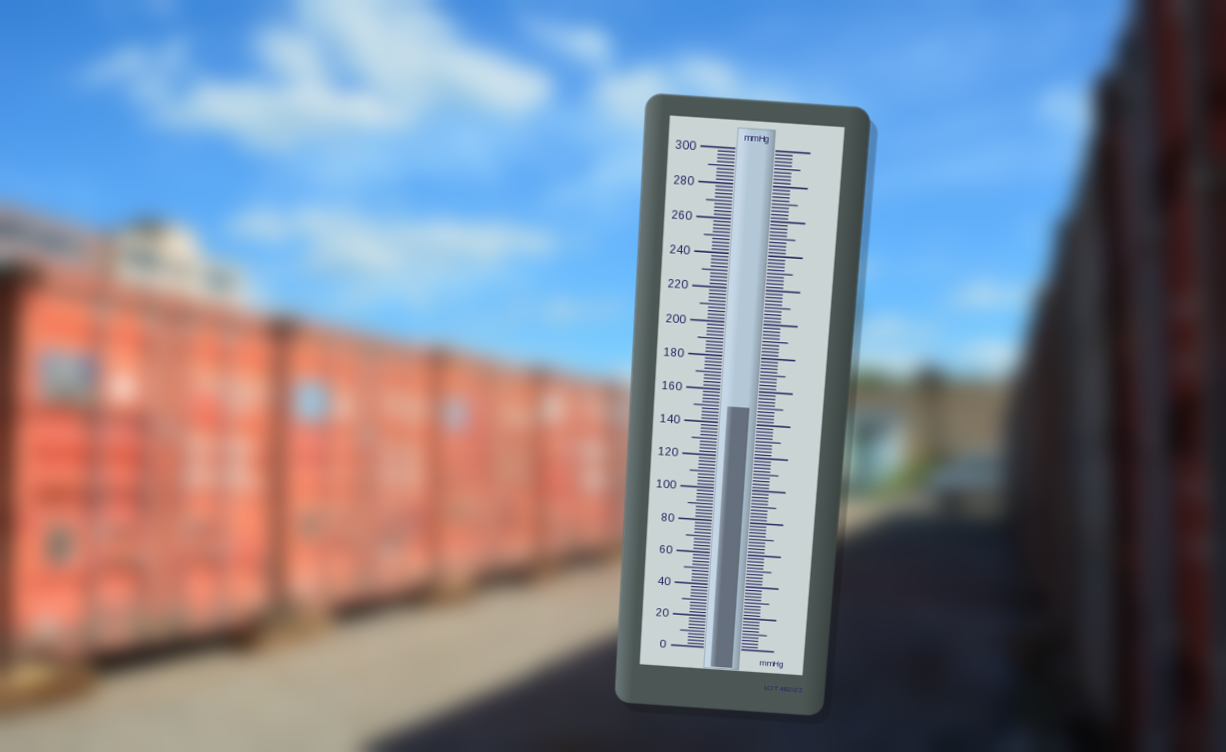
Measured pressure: 150 mmHg
